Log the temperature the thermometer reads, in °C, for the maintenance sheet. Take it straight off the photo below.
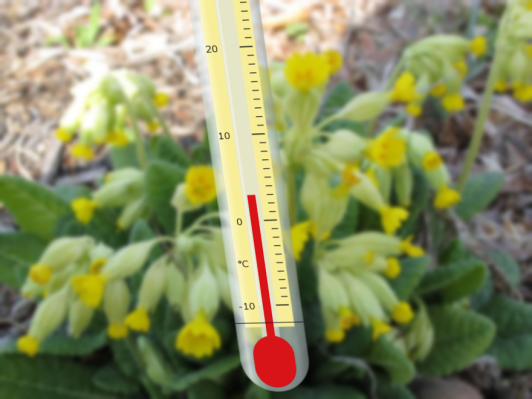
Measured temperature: 3 °C
